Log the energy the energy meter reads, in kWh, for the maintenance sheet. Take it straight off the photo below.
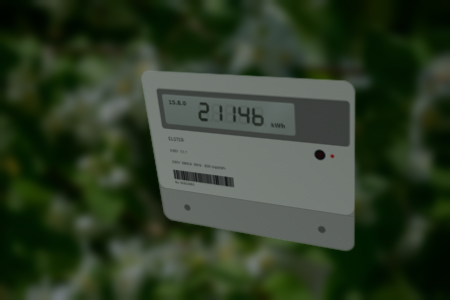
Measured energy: 21146 kWh
